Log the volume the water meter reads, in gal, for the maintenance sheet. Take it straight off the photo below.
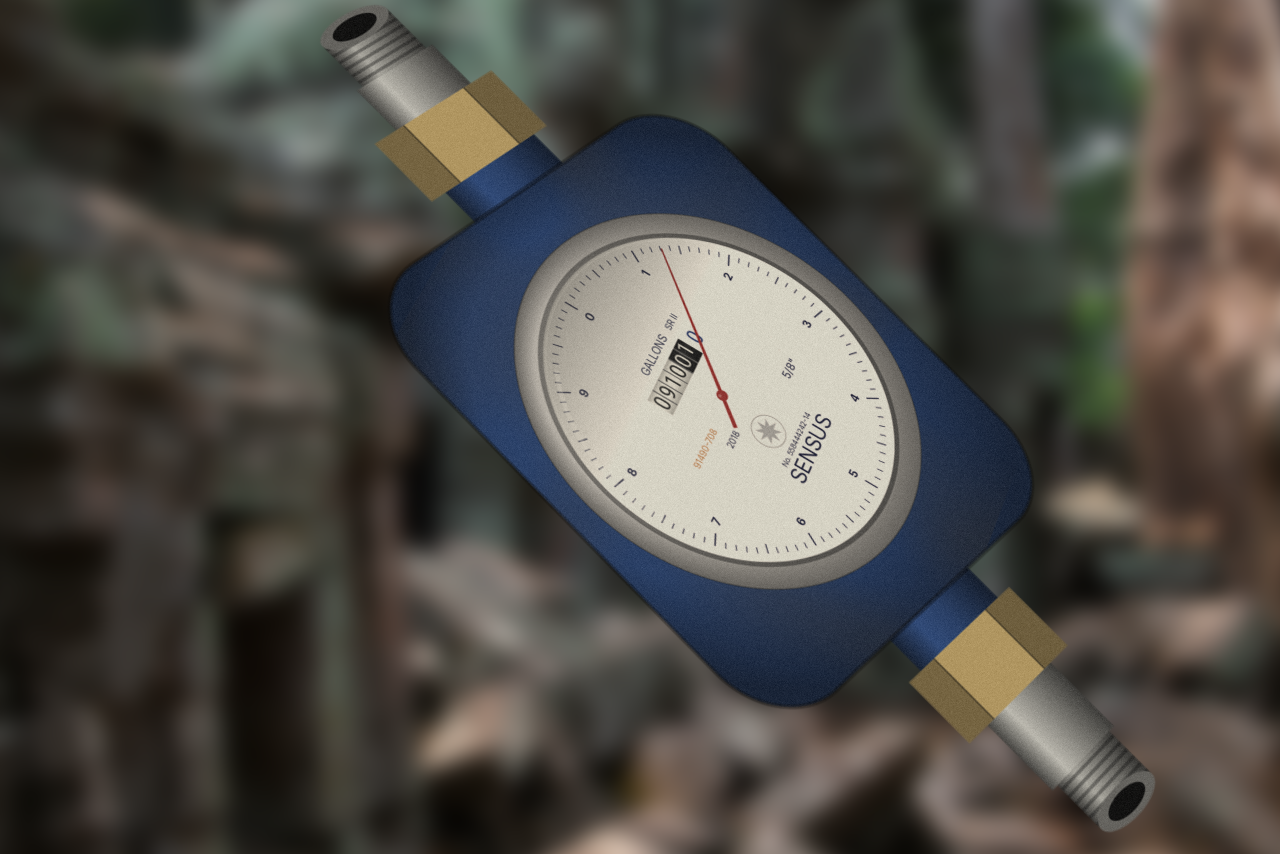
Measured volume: 910011.3 gal
